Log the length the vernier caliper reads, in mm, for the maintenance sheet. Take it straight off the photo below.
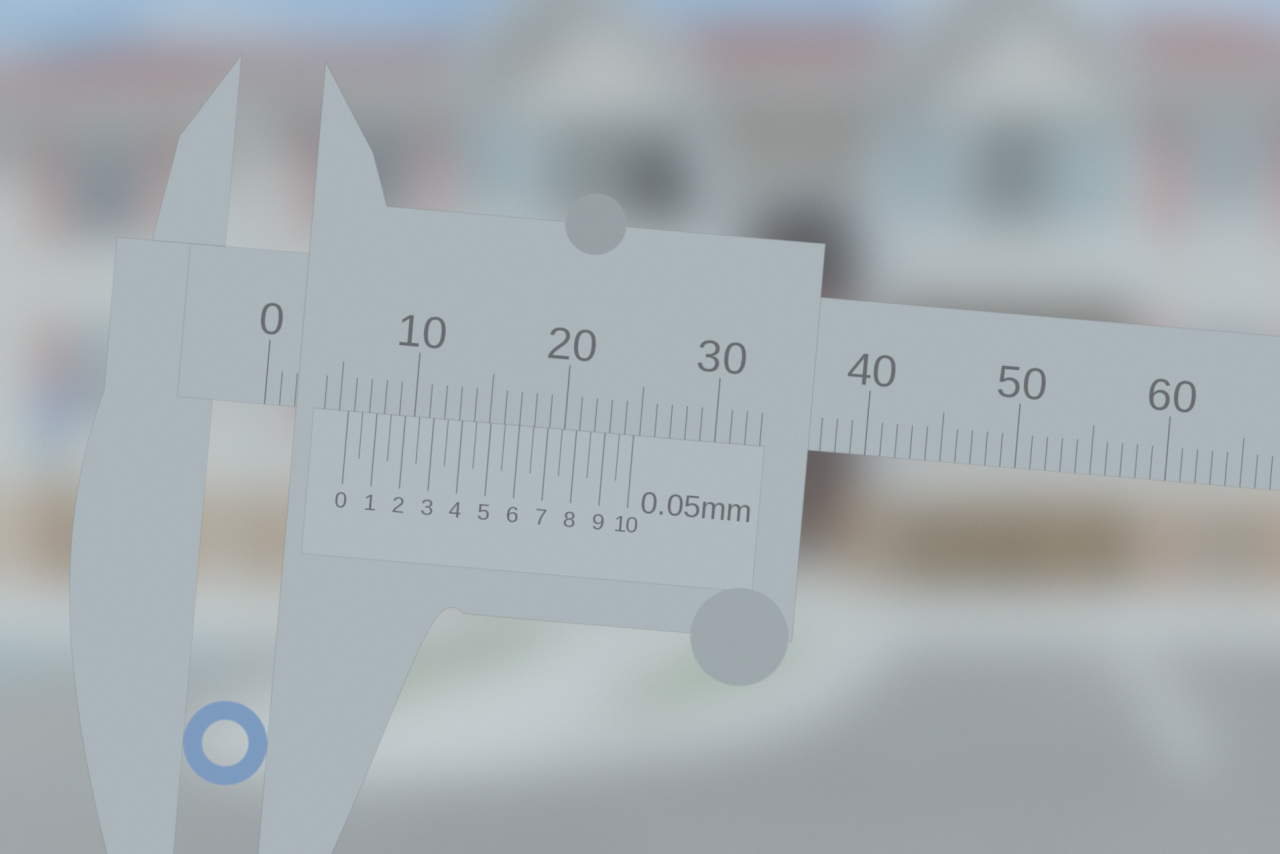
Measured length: 5.6 mm
